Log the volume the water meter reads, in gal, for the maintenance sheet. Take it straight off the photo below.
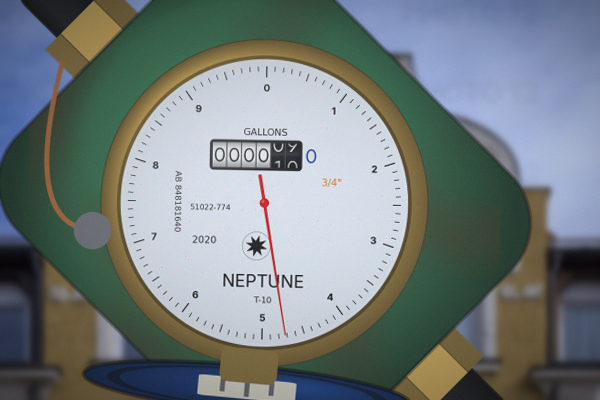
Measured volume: 94.7 gal
